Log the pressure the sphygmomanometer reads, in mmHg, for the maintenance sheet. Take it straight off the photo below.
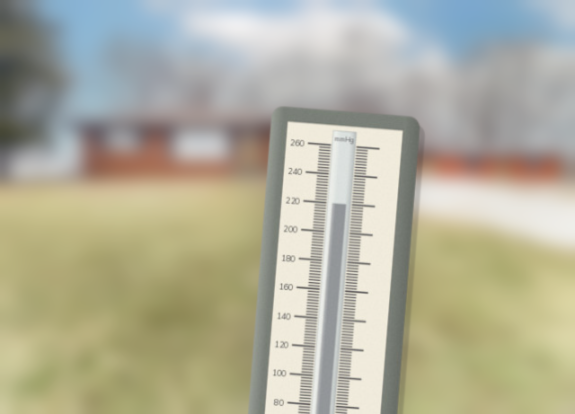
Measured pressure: 220 mmHg
